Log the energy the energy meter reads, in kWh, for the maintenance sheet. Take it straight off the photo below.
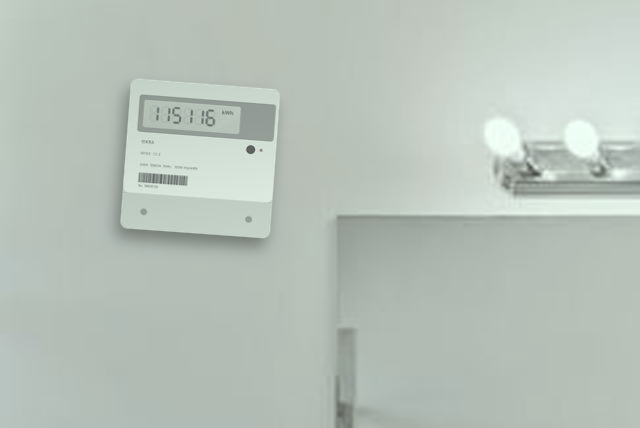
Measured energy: 115116 kWh
